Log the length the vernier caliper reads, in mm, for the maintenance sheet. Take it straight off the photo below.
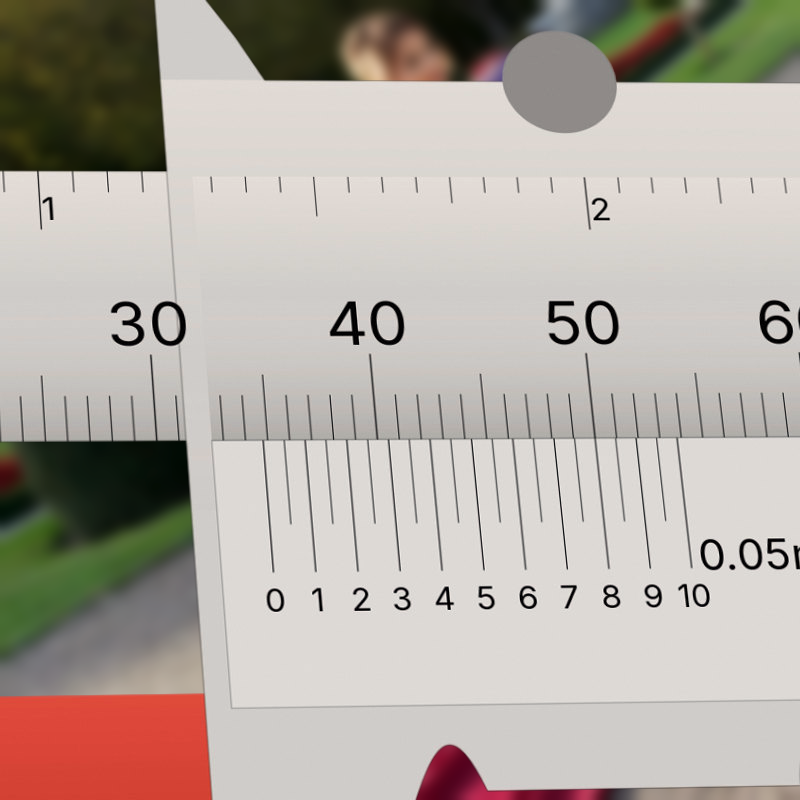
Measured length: 34.8 mm
